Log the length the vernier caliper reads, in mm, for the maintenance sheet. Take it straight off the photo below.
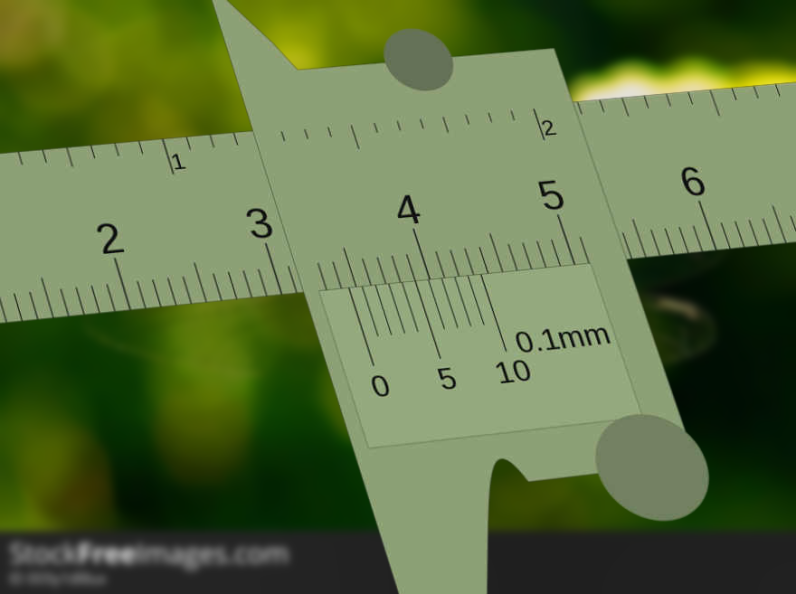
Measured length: 34.5 mm
